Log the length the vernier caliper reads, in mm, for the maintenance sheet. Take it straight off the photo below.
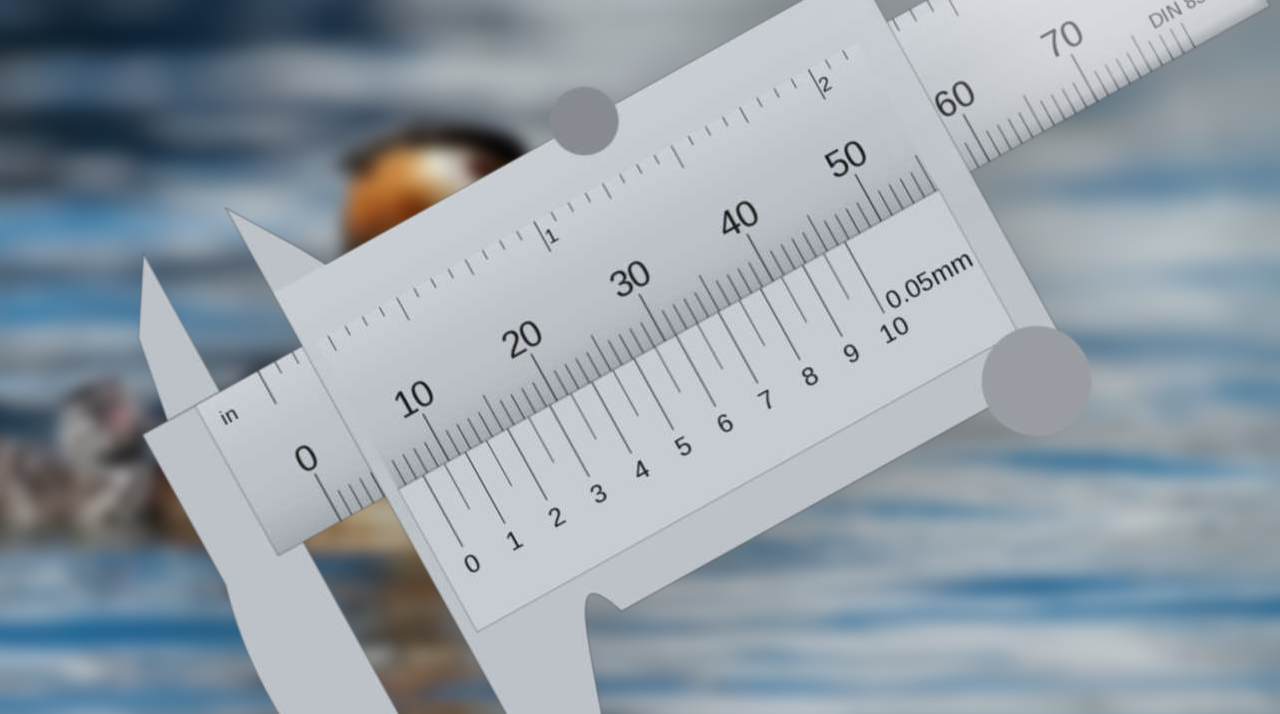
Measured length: 7.6 mm
